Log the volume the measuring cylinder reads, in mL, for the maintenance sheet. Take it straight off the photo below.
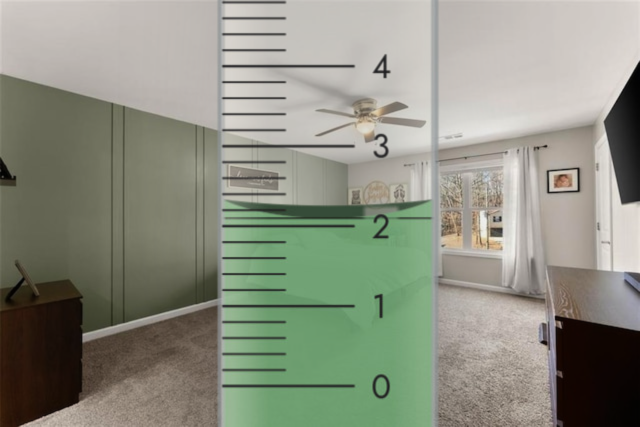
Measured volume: 2.1 mL
